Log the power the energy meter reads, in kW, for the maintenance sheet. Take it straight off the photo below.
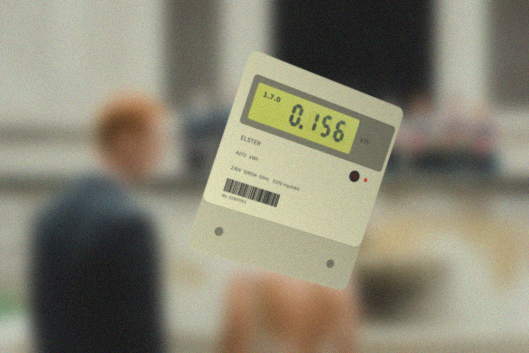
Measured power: 0.156 kW
